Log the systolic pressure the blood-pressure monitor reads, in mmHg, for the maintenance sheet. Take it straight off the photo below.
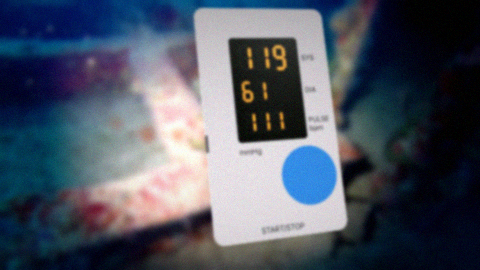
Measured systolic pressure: 119 mmHg
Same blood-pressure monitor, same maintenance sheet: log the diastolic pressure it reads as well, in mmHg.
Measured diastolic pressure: 61 mmHg
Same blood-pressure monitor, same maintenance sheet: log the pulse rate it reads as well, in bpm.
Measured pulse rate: 111 bpm
